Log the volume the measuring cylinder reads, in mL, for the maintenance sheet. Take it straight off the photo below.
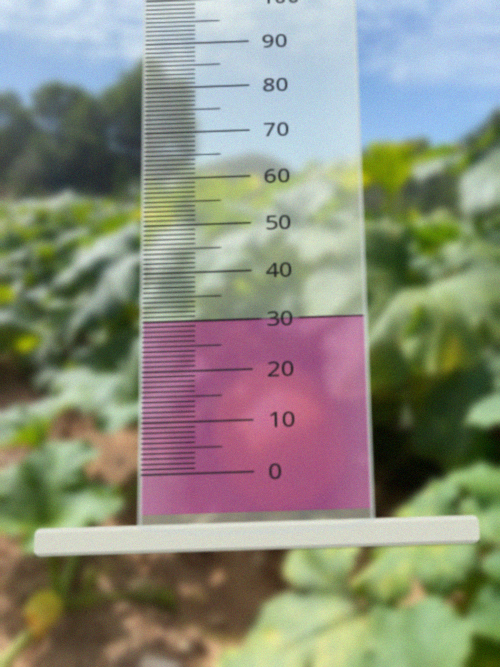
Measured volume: 30 mL
